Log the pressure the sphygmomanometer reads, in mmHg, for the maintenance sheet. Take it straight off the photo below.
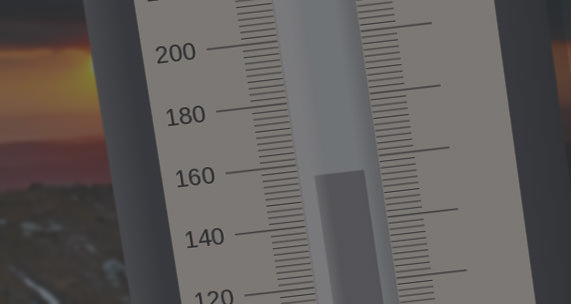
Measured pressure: 156 mmHg
